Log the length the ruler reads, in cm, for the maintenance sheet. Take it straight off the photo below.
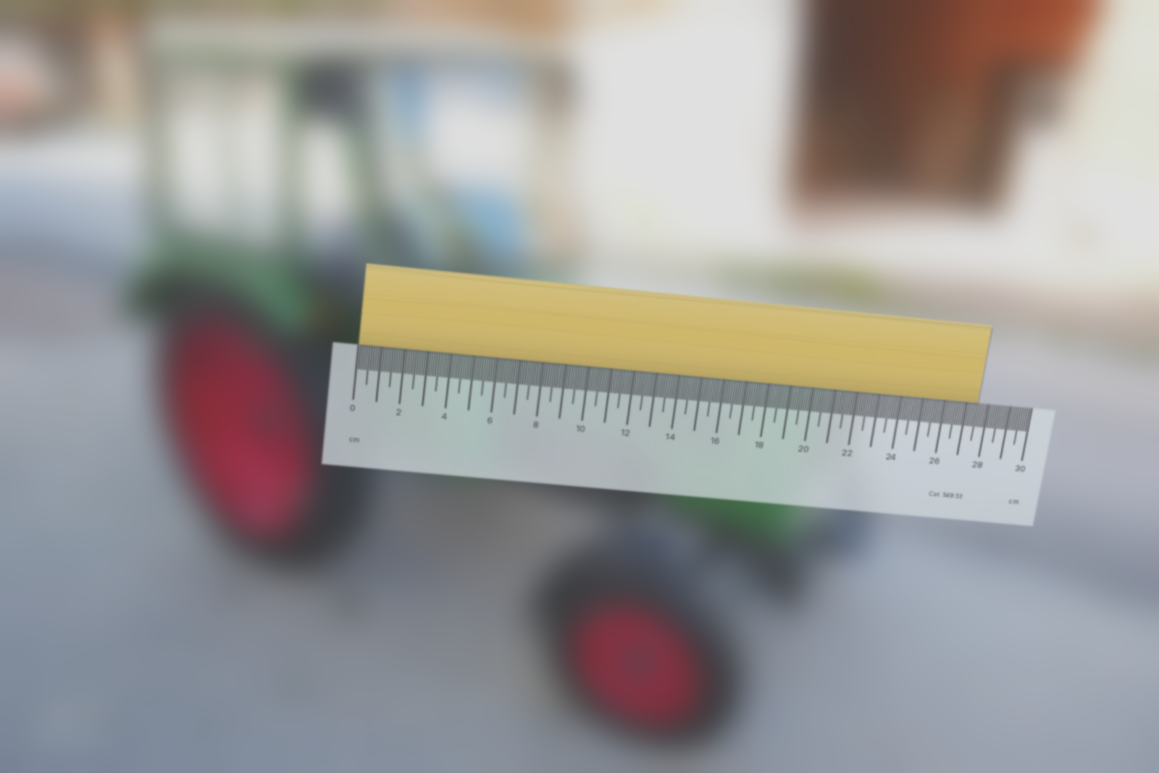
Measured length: 27.5 cm
